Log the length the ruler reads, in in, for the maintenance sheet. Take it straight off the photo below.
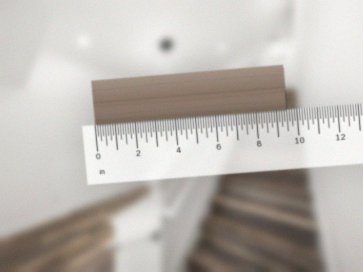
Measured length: 9.5 in
